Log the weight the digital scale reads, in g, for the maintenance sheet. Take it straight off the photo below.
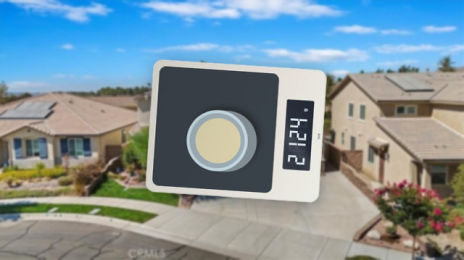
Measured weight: 2124 g
